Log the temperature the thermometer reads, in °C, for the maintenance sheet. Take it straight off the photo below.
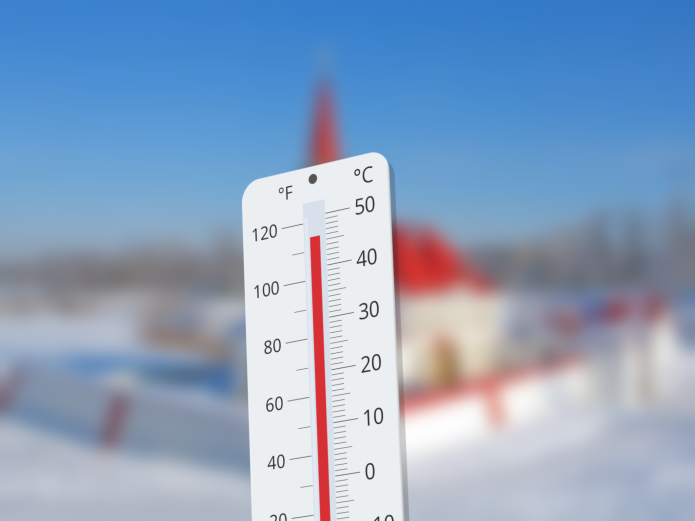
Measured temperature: 46 °C
